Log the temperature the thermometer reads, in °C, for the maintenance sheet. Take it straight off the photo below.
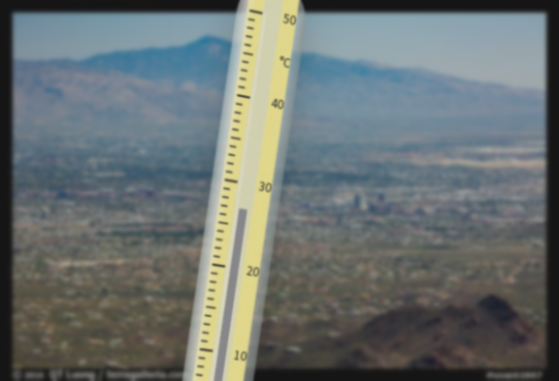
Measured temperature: 27 °C
